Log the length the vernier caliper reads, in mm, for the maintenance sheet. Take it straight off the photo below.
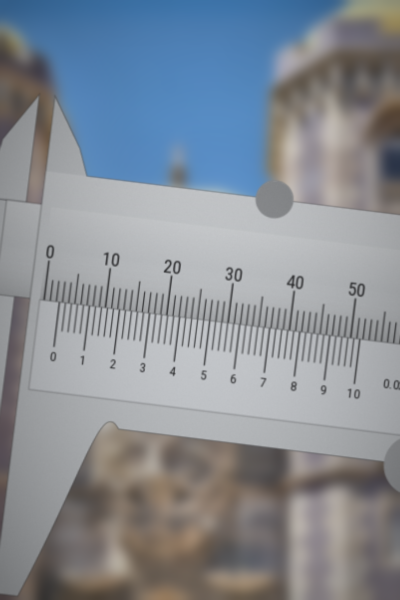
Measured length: 2.5 mm
